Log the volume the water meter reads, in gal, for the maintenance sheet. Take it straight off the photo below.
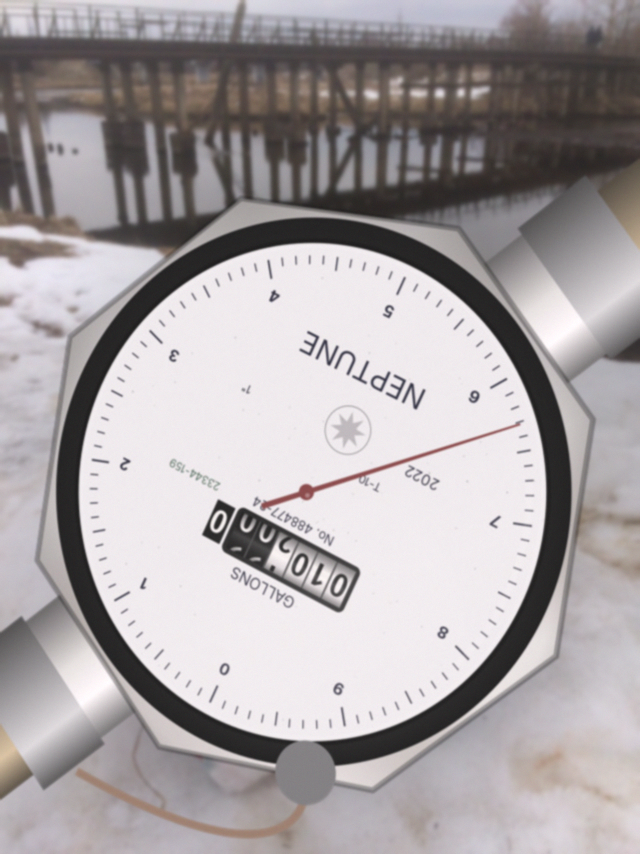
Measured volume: 101996.3 gal
